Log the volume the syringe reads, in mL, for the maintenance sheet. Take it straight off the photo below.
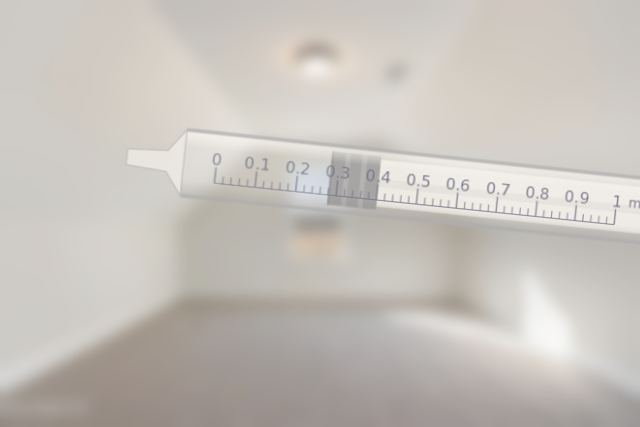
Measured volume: 0.28 mL
